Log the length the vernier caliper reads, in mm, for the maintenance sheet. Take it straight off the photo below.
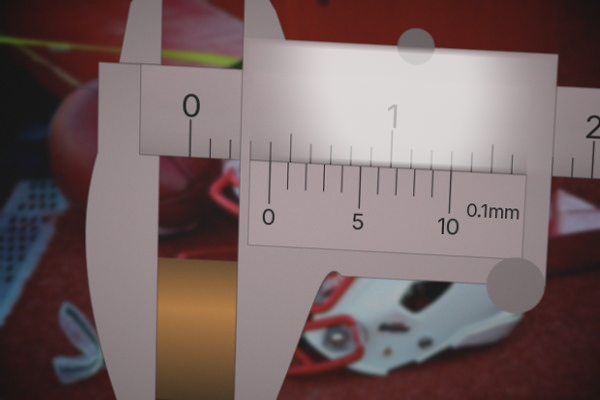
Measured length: 4.0 mm
